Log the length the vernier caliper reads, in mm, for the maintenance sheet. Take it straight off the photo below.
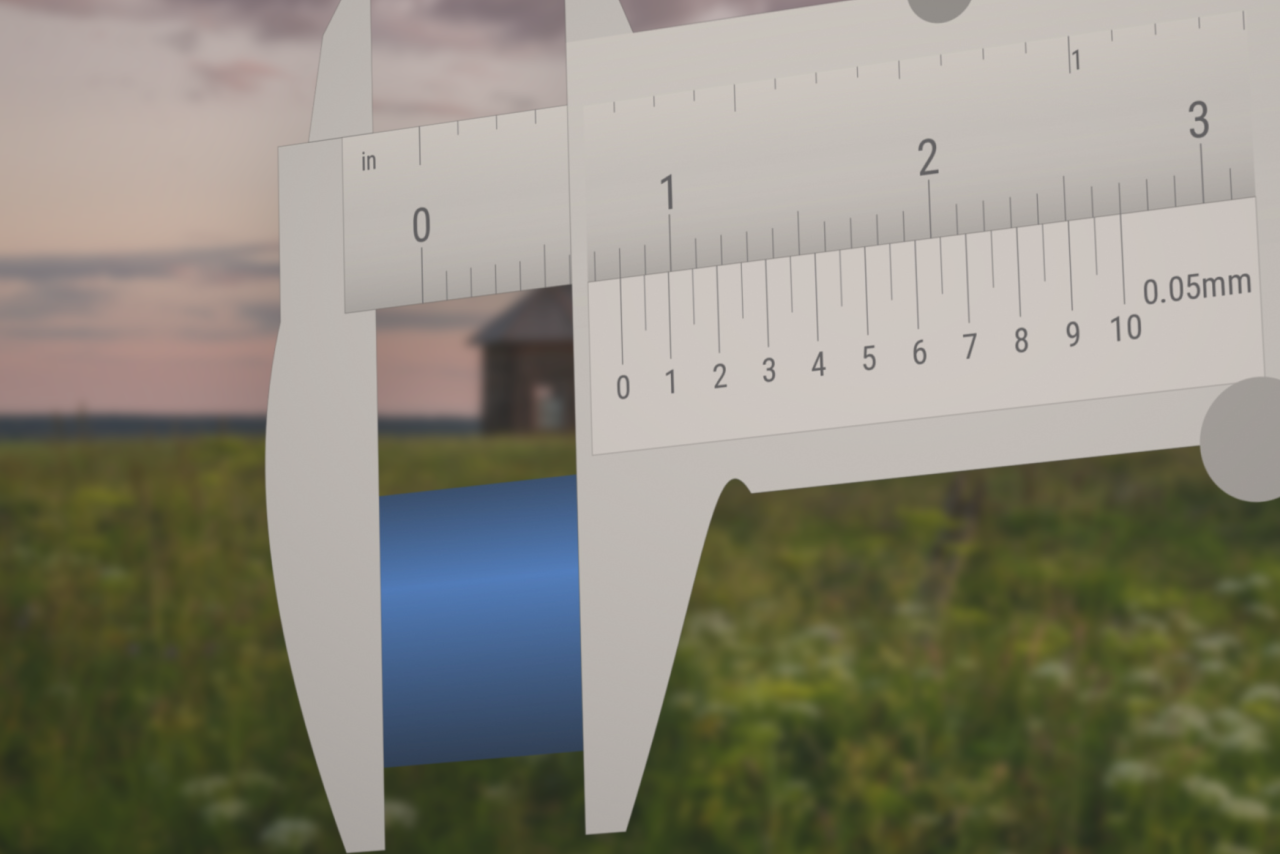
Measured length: 8.00 mm
